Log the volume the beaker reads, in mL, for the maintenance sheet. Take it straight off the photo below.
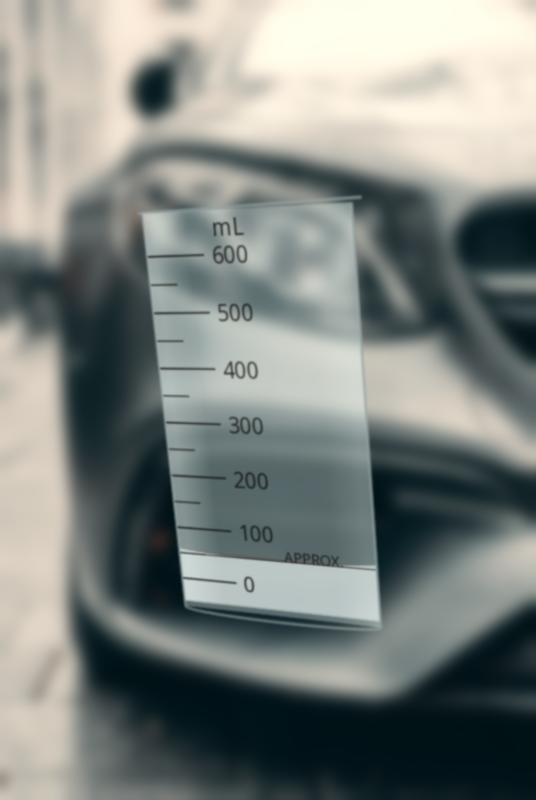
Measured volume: 50 mL
